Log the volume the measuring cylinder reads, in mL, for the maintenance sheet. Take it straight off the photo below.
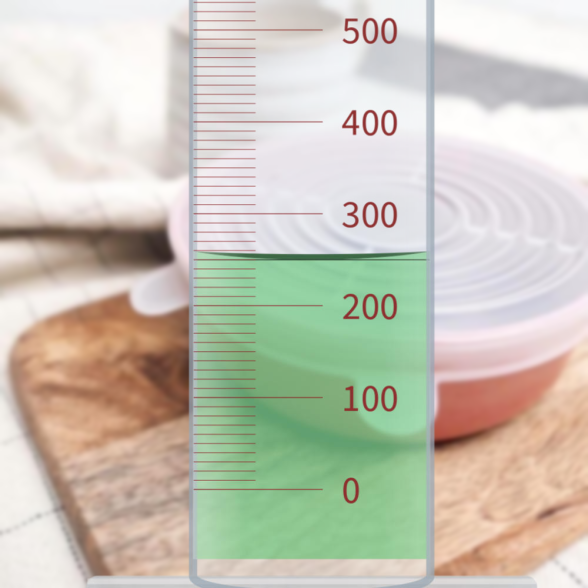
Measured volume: 250 mL
